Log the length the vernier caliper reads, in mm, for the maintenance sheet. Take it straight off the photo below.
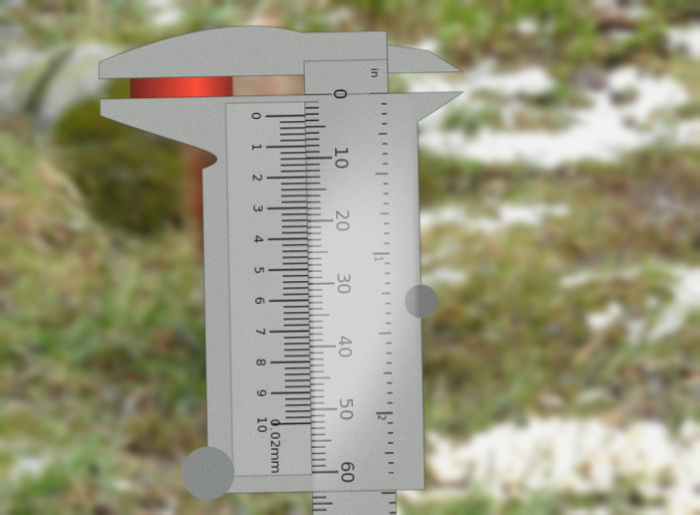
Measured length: 3.2 mm
